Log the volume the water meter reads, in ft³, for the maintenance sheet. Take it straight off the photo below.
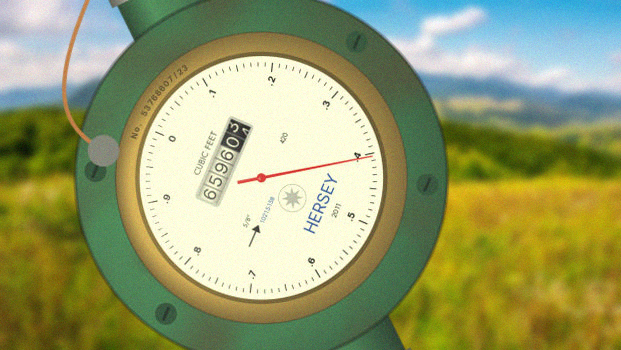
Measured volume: 659603.40 ft³
